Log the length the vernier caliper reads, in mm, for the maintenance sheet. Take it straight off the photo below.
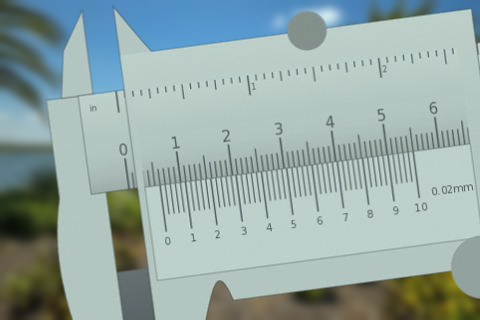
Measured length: 6.0 mm
